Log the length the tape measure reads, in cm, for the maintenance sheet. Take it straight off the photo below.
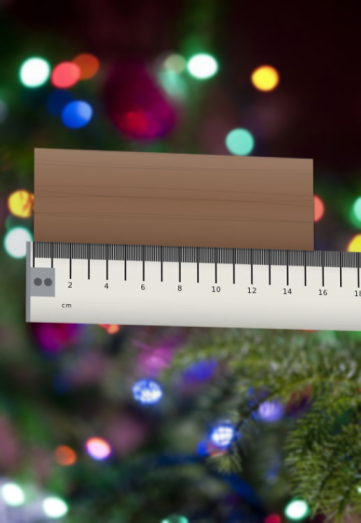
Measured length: 15.5 cm
